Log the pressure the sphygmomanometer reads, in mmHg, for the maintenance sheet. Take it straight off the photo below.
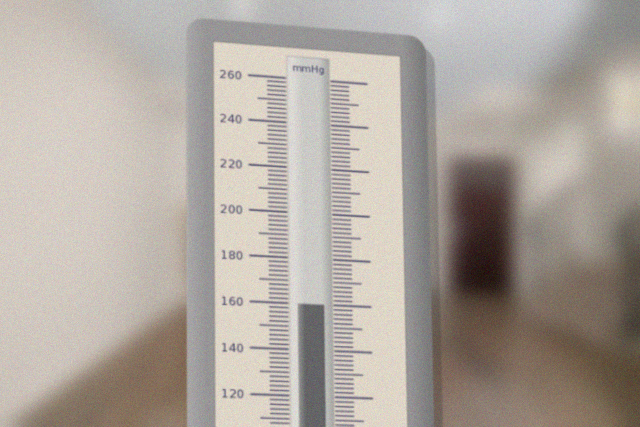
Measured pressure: 160 mmHg
